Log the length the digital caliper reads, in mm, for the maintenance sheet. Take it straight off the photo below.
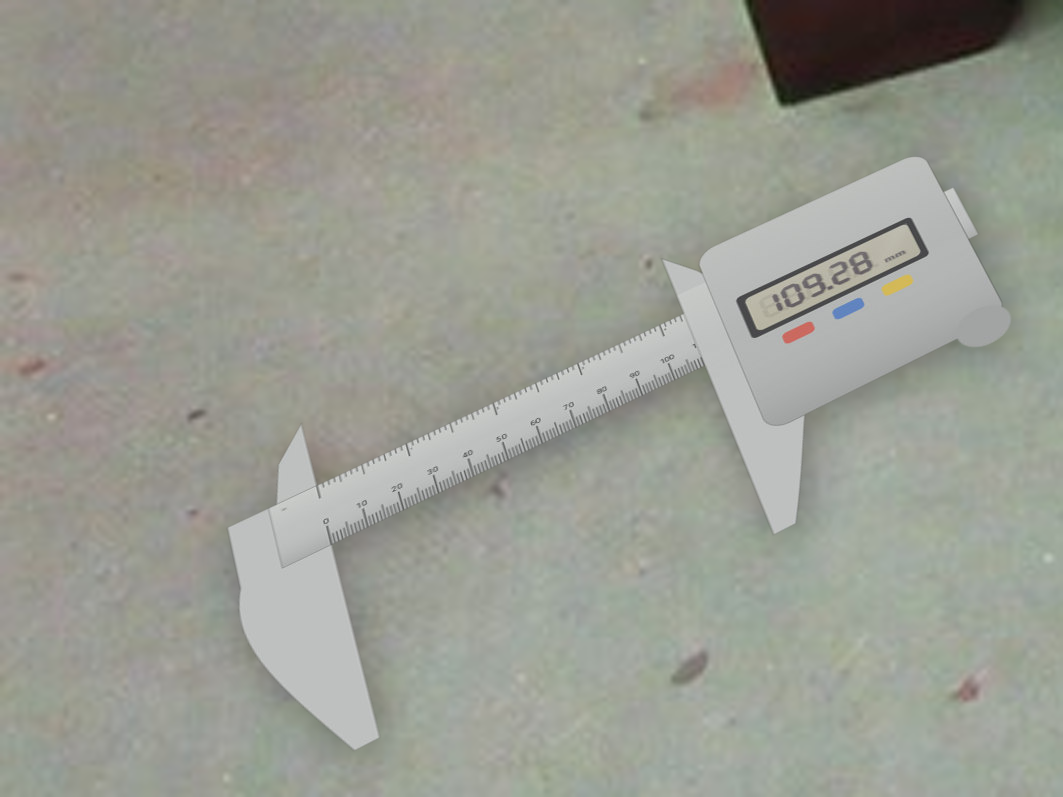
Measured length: 109.28 mm
